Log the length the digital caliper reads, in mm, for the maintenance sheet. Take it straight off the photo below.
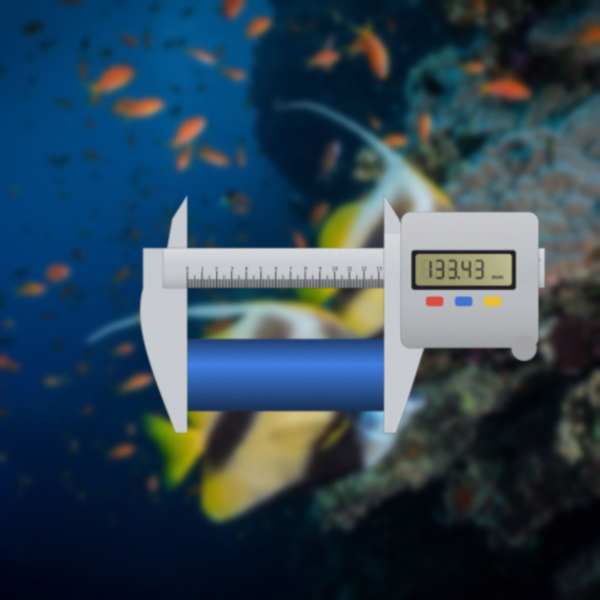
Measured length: 133.43 mm
